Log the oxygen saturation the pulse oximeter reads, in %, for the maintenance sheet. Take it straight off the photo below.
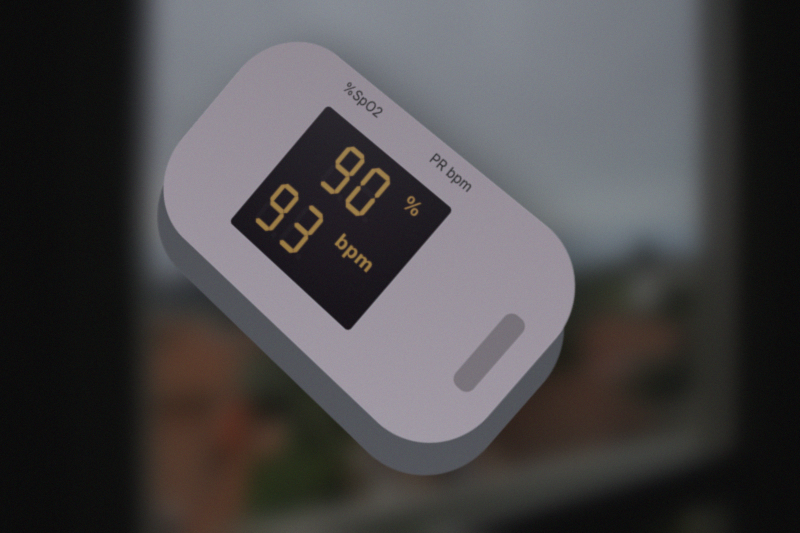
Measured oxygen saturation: 90 %
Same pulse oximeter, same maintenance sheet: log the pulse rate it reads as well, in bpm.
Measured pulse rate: 93 bpm
